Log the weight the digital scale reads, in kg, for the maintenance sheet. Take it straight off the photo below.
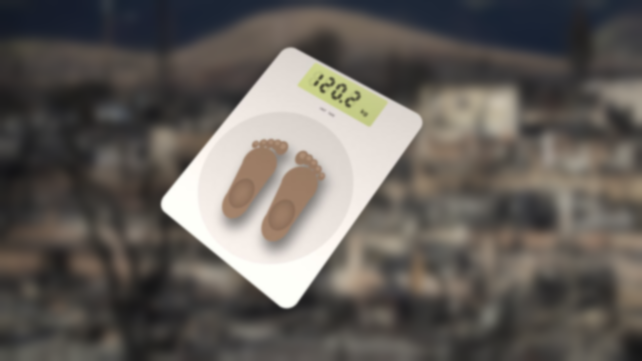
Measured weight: 120.2 kg
